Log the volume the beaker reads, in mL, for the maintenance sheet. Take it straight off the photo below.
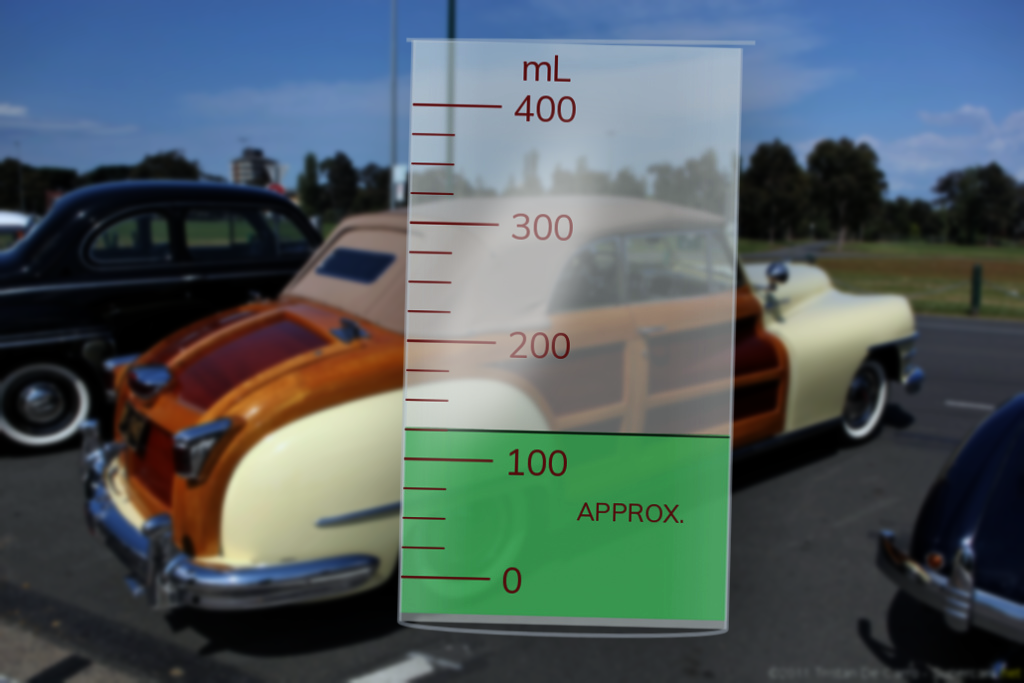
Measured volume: 125 mL
